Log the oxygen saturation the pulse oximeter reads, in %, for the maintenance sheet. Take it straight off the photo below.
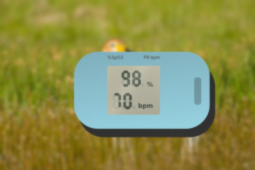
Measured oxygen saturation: 98 %
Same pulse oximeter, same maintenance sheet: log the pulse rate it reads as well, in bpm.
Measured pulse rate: 70 bpm
